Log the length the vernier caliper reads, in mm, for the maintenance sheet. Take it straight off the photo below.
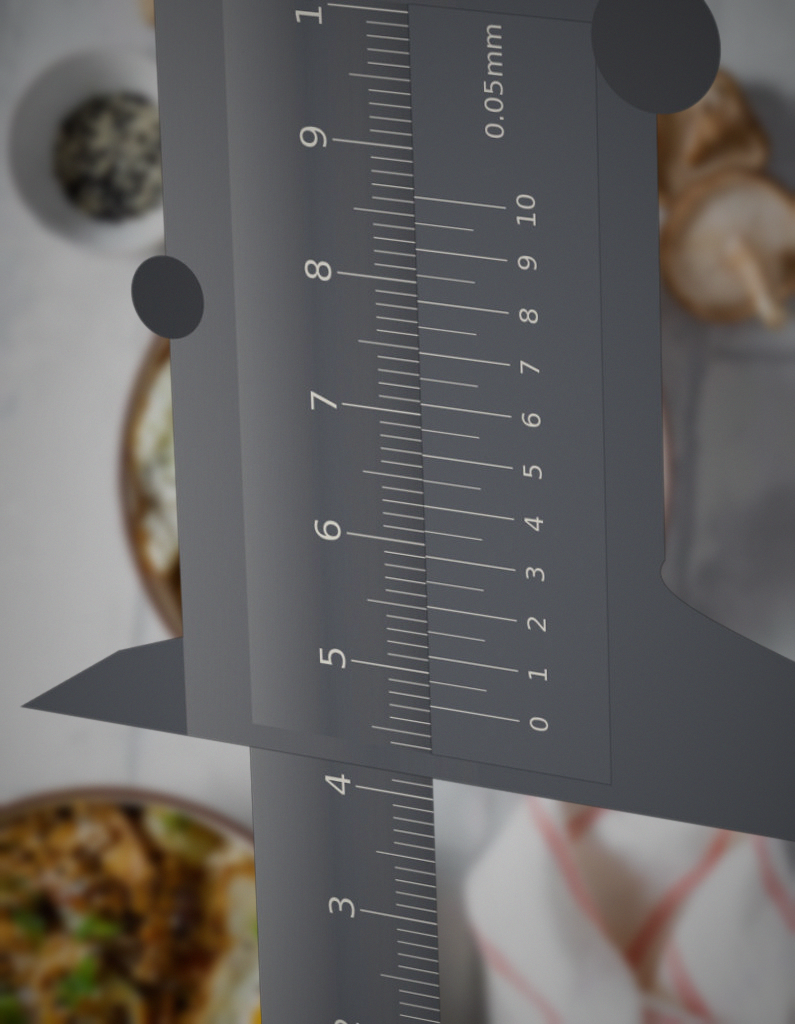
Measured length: 47.4 mm
